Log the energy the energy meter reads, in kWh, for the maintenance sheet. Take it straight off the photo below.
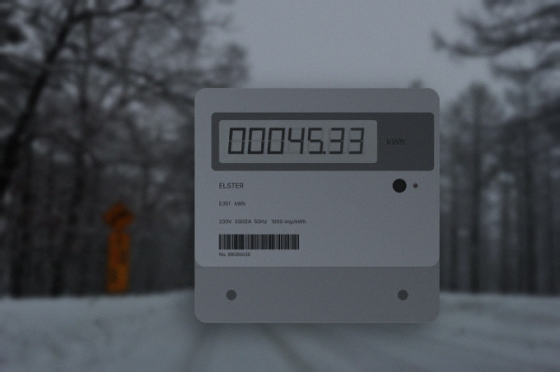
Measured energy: 45.33 kWh
